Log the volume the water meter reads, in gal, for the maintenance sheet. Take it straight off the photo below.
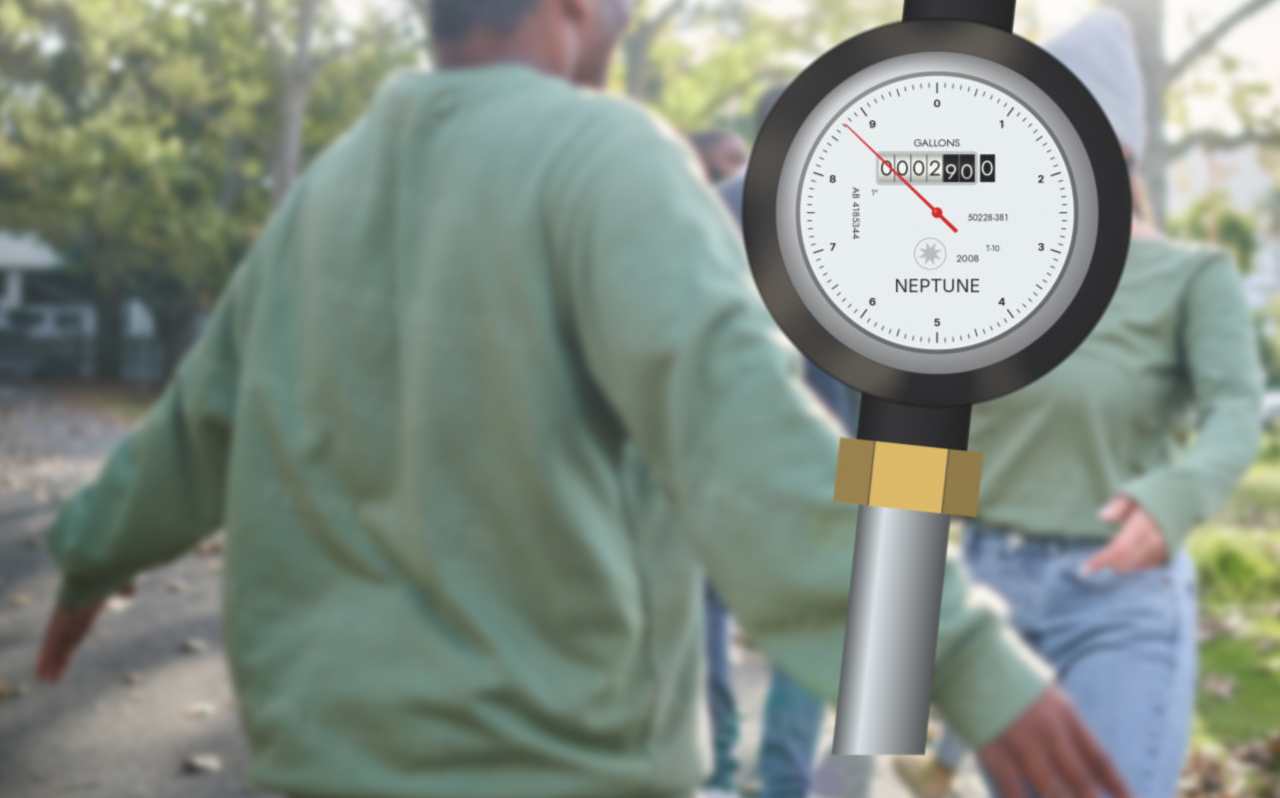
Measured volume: 2898.7 gal
